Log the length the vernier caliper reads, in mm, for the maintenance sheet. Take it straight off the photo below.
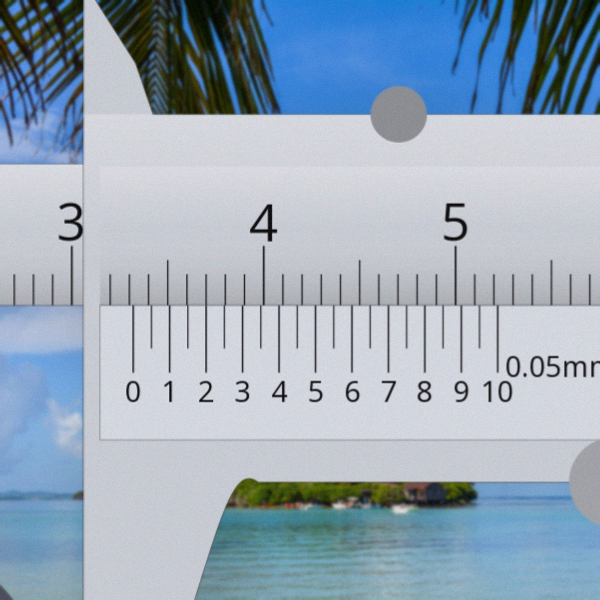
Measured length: 33.2 mm
